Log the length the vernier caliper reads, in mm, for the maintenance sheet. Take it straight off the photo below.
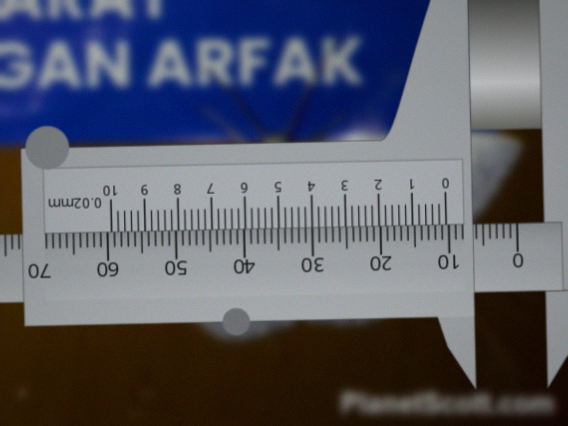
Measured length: 10.4 mm
